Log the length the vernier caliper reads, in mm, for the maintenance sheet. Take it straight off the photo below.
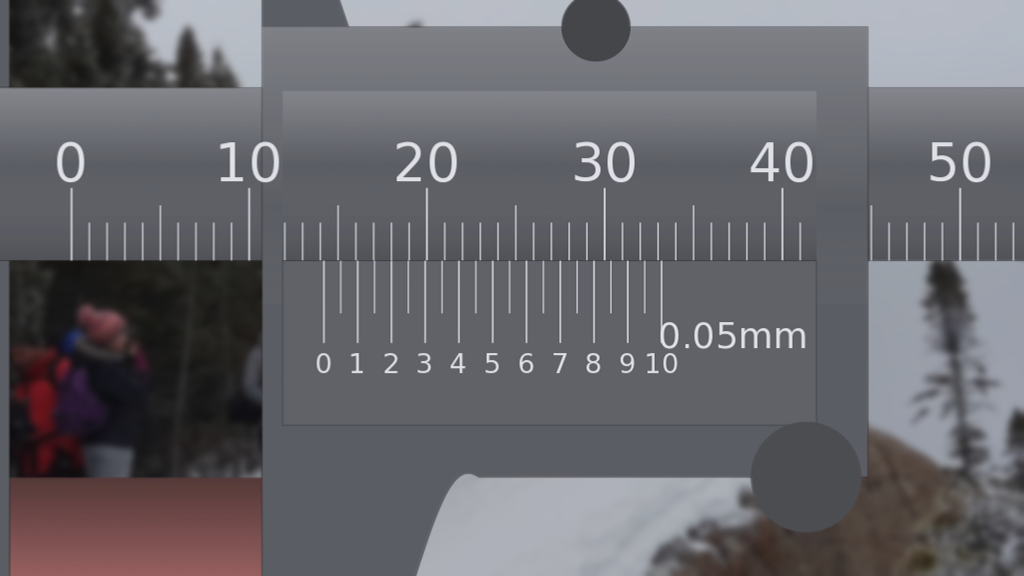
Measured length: 14.2 mm
